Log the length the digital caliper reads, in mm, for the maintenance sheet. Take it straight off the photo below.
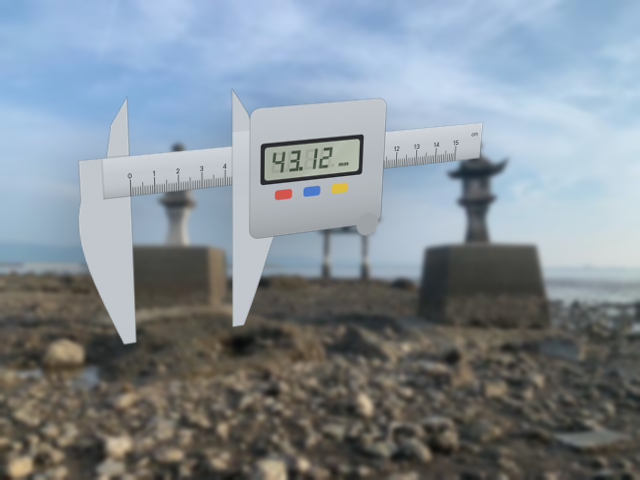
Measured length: 43.12 mm
